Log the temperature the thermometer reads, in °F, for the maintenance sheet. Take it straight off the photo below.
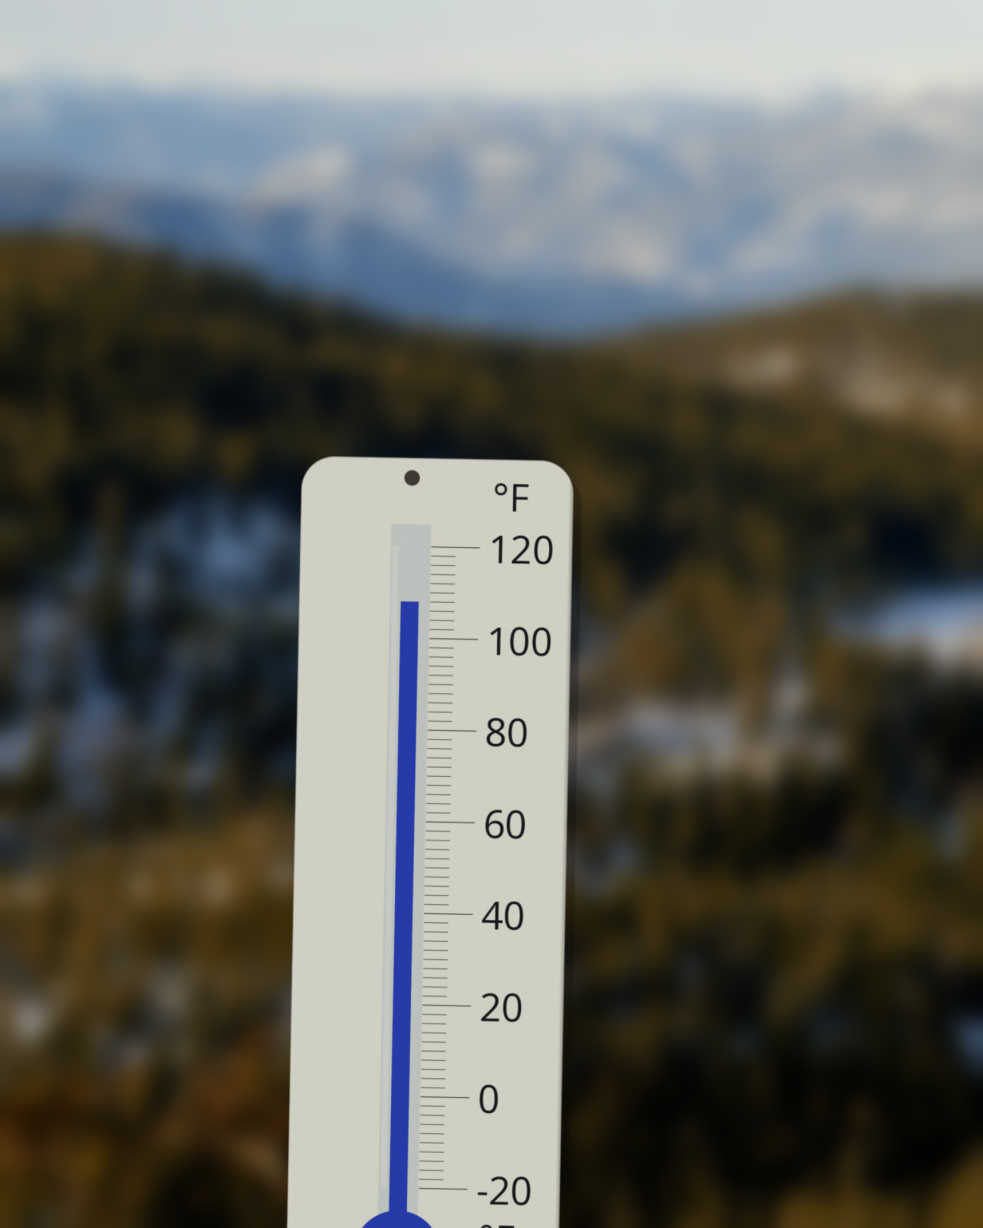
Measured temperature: 108 °F
